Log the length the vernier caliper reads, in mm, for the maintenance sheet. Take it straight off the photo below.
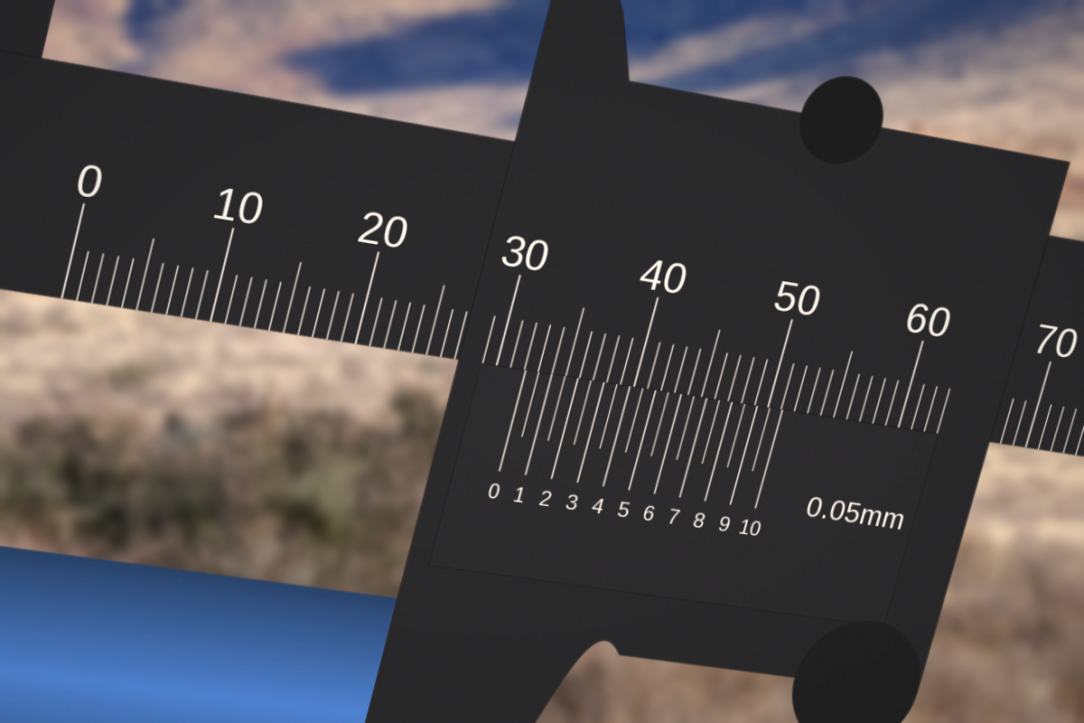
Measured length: 32.1 mm
